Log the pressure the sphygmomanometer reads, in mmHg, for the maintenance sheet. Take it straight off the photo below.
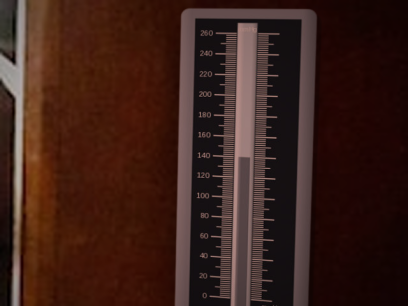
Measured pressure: 140 mmHg
